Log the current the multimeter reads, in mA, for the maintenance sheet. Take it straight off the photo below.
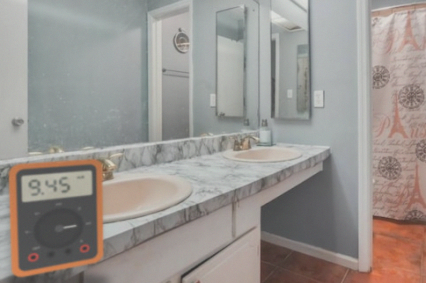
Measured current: 9.45 mA
